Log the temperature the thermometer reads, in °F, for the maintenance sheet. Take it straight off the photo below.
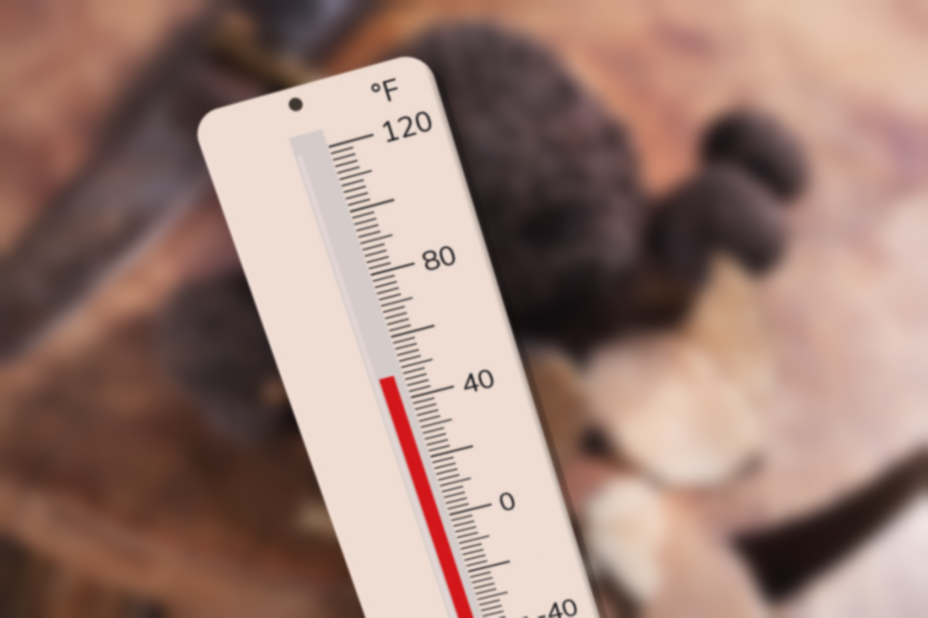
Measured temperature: 48 °F
